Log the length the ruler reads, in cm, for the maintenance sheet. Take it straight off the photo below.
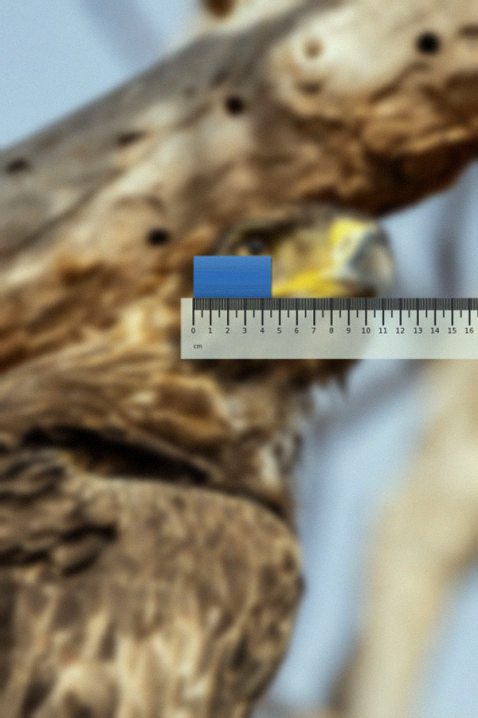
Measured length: 4.5 cm
